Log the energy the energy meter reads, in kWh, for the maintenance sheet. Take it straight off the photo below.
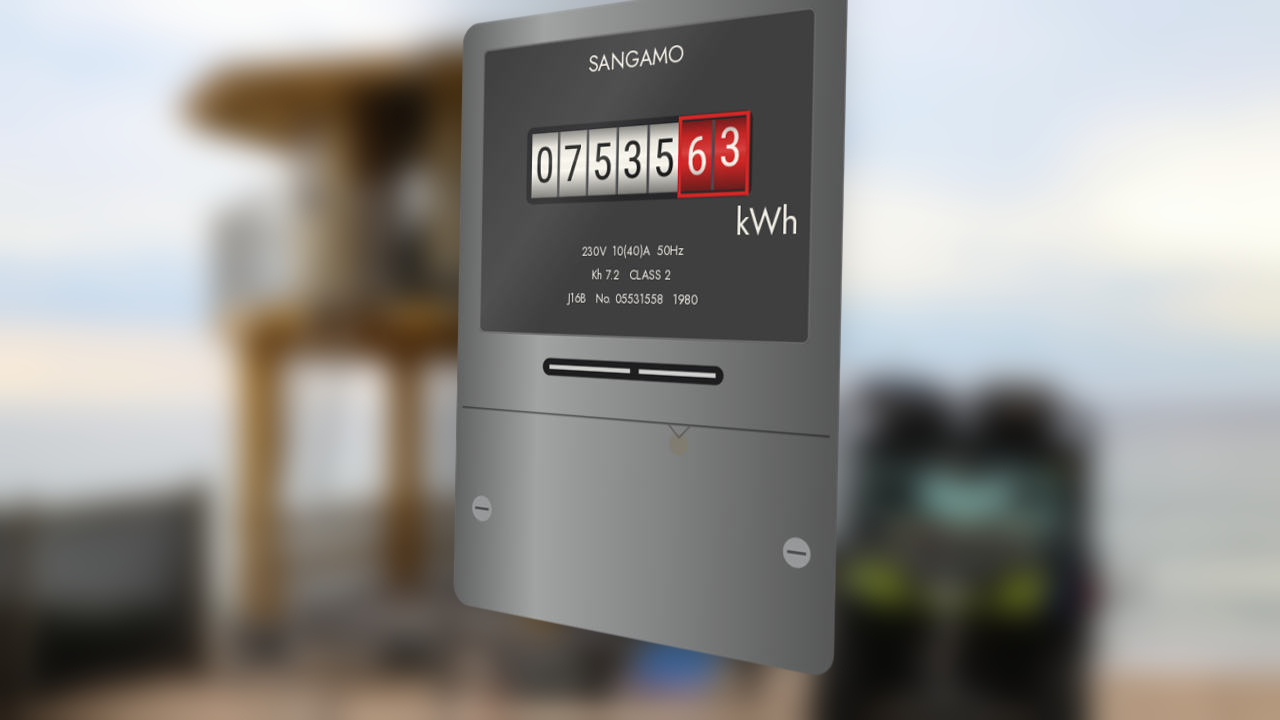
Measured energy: 7535.63 kWh
